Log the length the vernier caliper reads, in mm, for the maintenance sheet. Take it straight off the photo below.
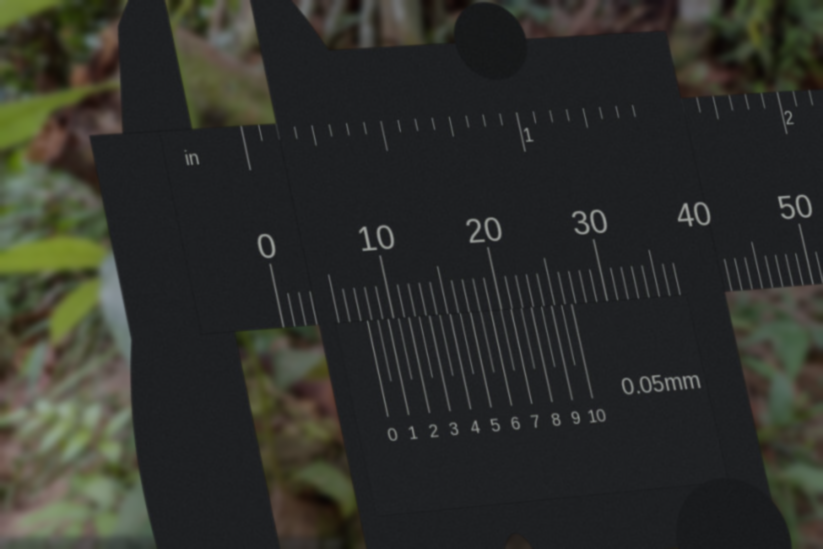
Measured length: 7.6 mm
